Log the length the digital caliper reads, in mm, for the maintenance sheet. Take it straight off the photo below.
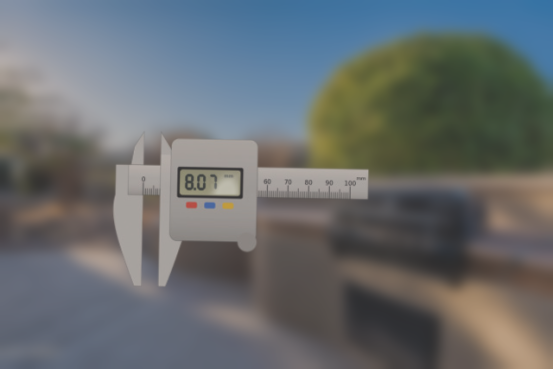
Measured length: 8.07 mm
